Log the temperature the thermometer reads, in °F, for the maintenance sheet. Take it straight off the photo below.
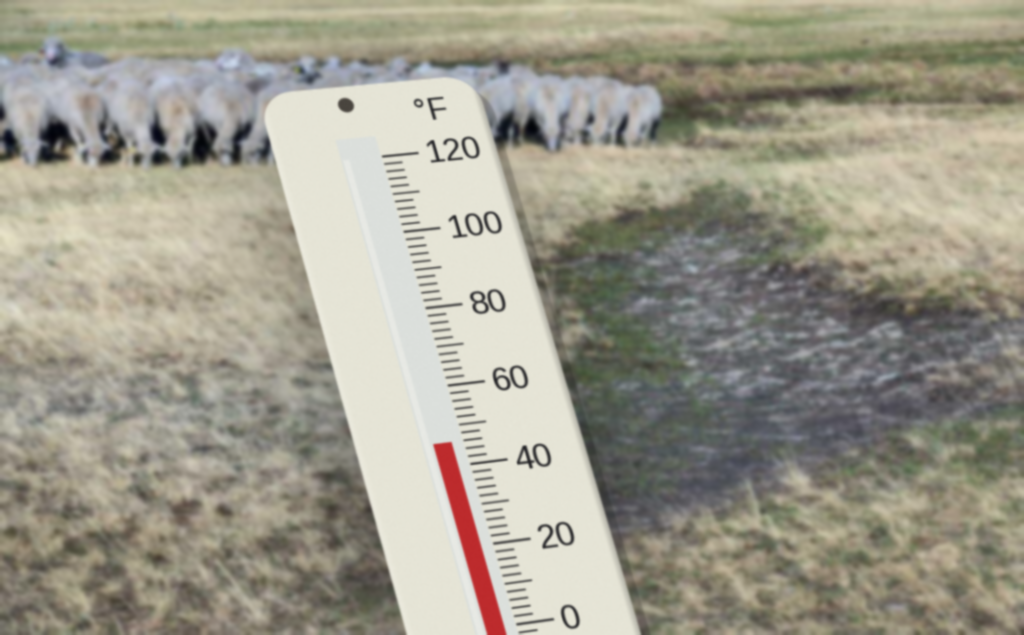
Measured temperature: 46 °F
